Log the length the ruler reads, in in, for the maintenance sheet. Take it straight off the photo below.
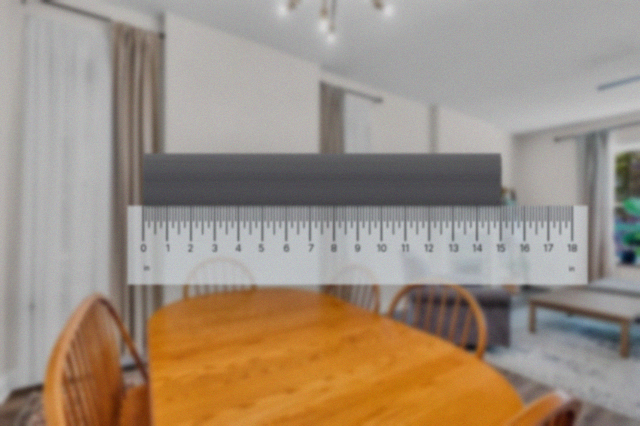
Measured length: 15 in
